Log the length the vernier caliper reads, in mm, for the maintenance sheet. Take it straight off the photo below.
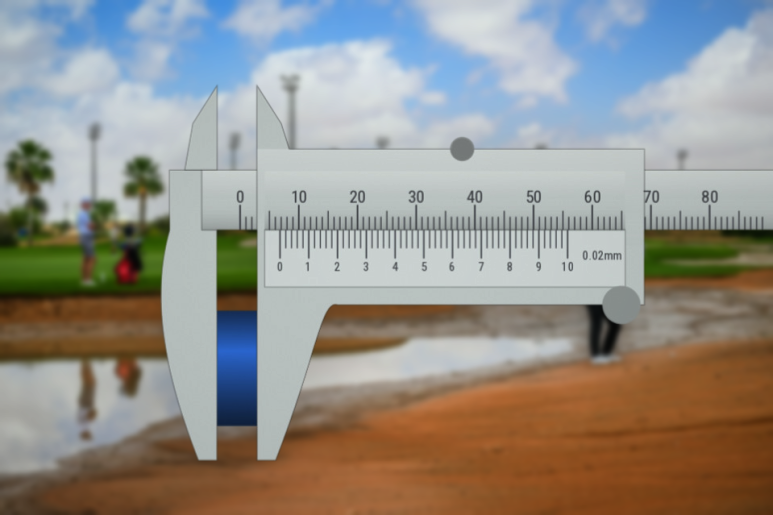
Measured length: 6.8 mm
